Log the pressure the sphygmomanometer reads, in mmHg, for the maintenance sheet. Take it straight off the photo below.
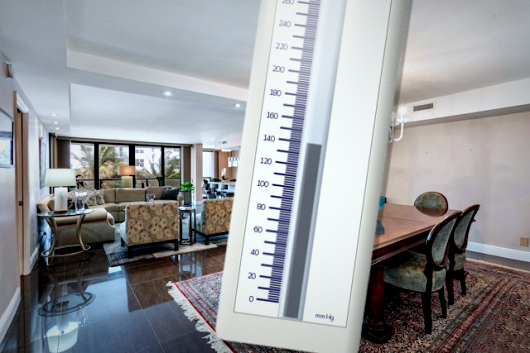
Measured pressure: 140 mmHg
